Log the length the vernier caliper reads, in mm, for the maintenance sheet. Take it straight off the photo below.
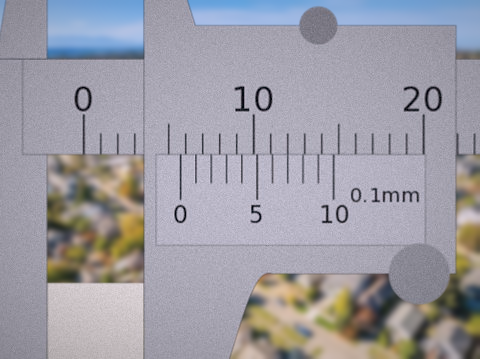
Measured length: 5.7 mm
